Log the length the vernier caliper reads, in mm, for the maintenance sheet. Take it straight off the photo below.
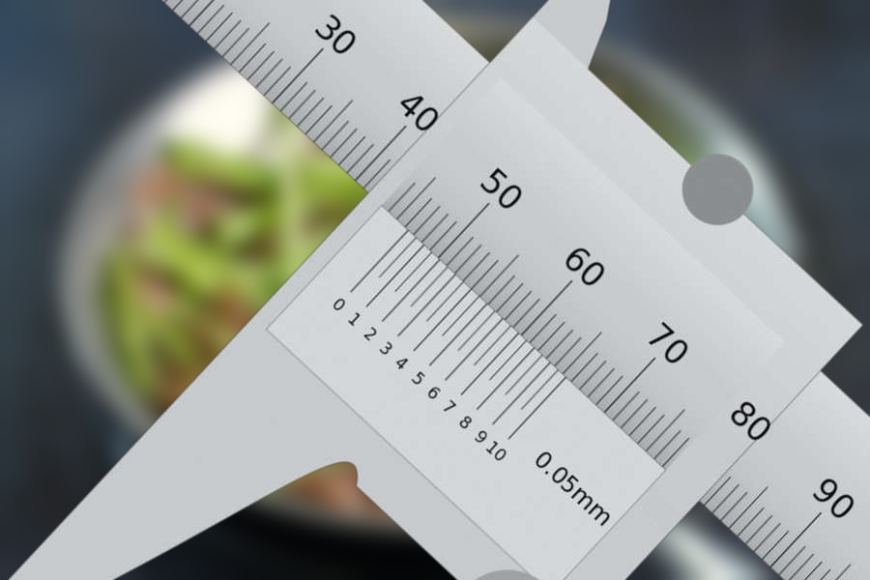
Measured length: 46.4 mm
